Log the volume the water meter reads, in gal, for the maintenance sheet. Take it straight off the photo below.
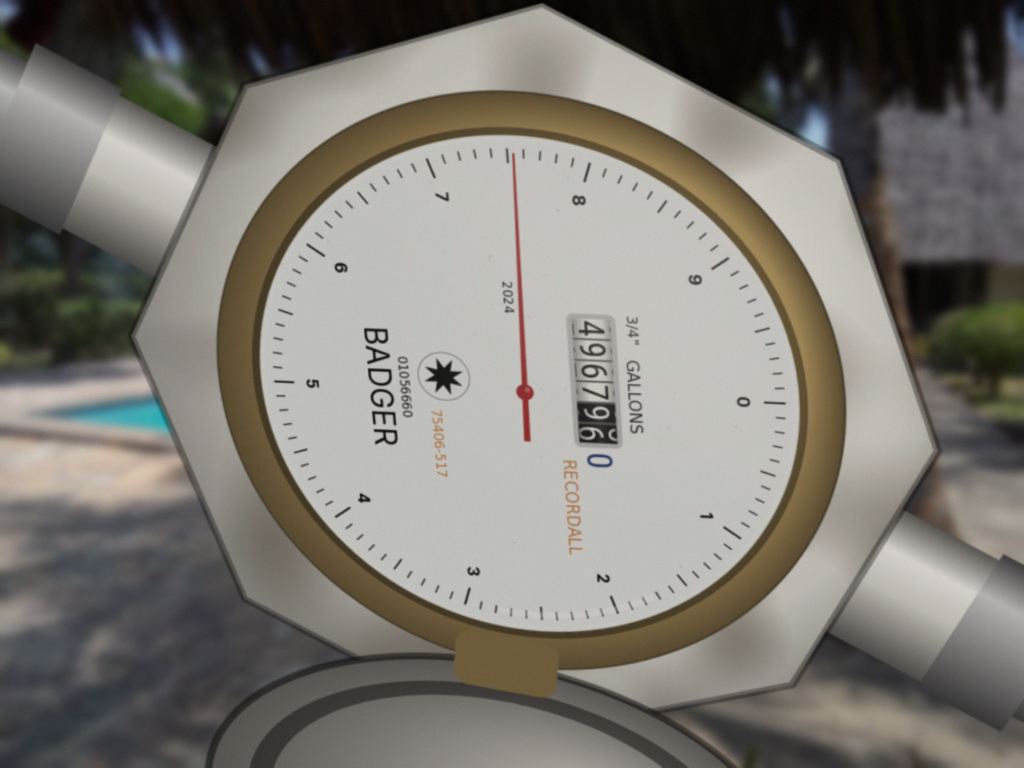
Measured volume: 4967957.5 gal
